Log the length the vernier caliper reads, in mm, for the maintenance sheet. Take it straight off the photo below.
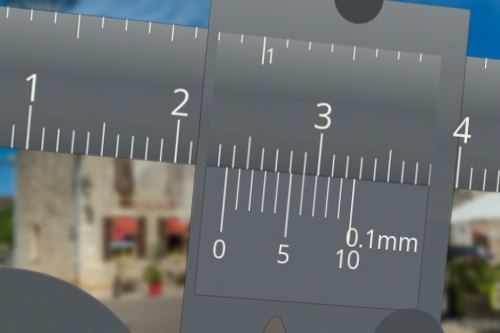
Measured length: 23.6 mm
